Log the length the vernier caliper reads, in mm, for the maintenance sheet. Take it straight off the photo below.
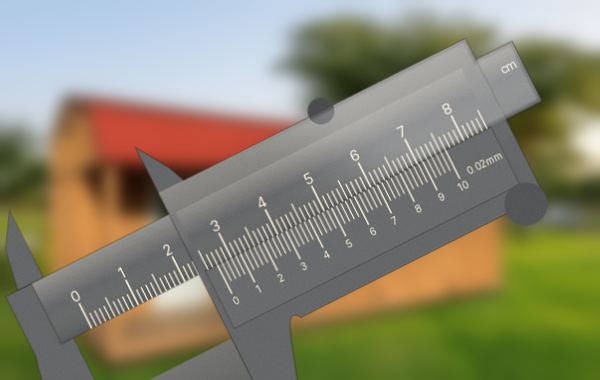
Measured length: 27.0 mm
